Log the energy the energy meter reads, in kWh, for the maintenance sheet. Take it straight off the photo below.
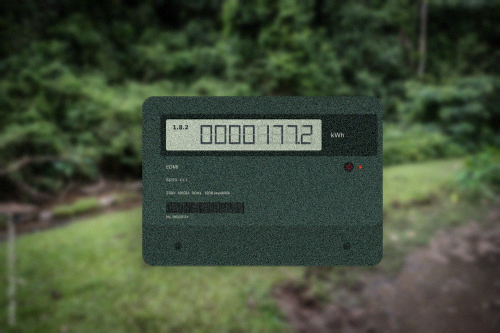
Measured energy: 177.2 kWh
